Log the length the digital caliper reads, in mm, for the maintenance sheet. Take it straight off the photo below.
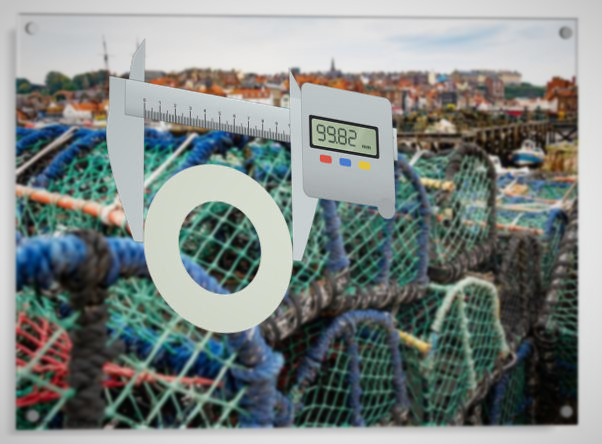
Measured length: 99.82 mm
